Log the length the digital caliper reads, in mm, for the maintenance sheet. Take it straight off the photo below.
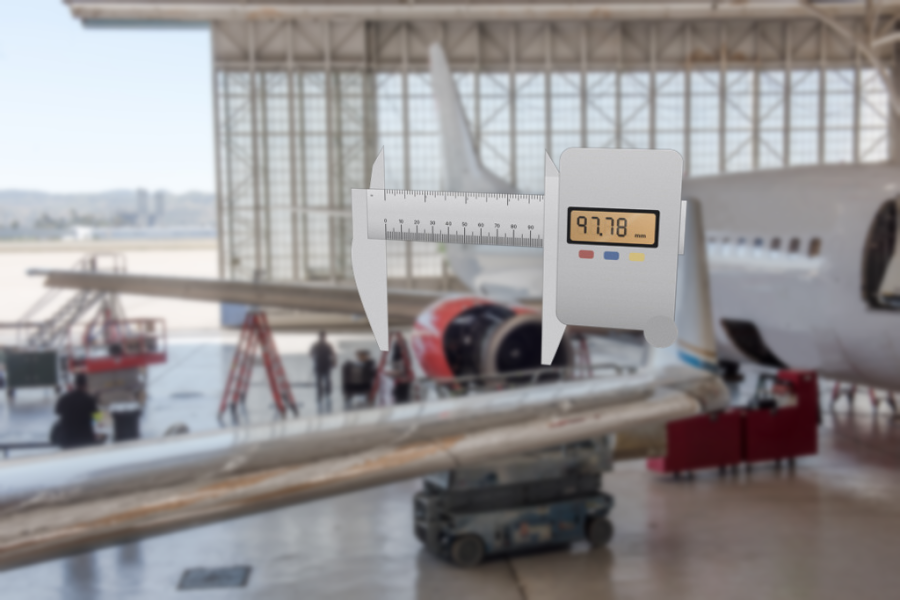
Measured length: 97.78 mm
